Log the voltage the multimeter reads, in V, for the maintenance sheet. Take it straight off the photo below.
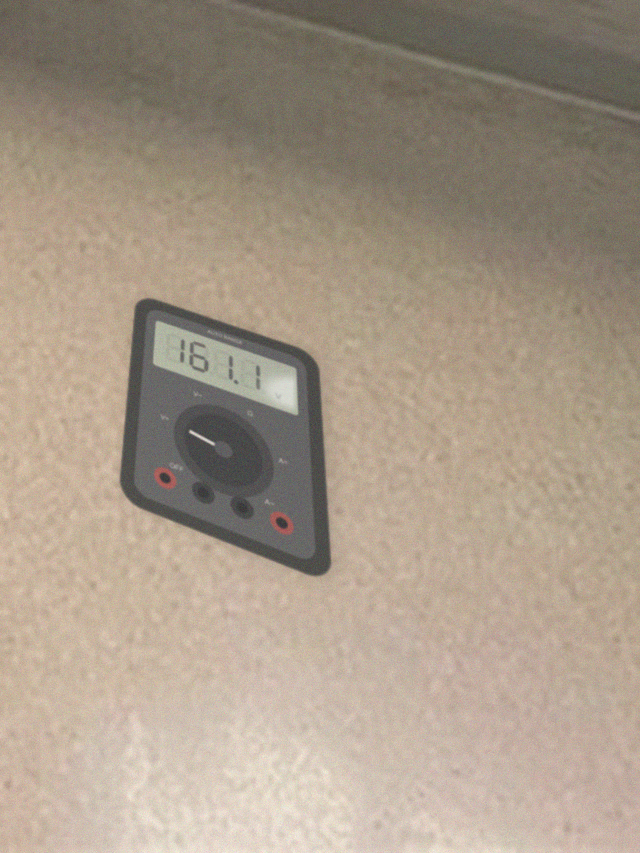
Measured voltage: 161.1 V
